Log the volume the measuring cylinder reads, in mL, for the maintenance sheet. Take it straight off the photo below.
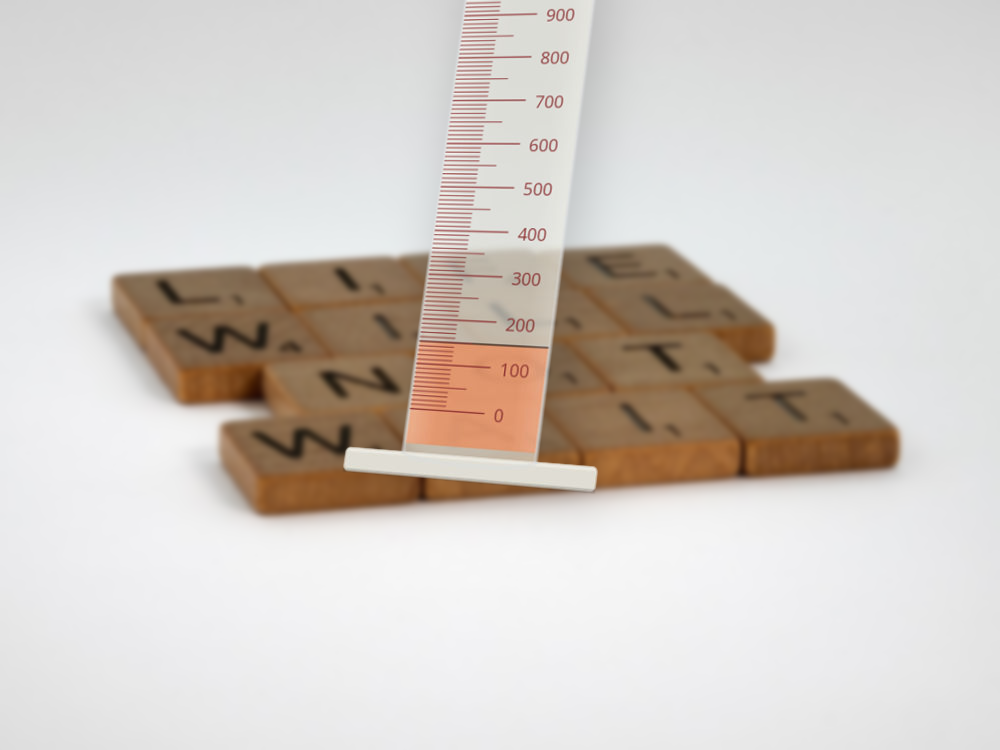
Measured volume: 150 mL
